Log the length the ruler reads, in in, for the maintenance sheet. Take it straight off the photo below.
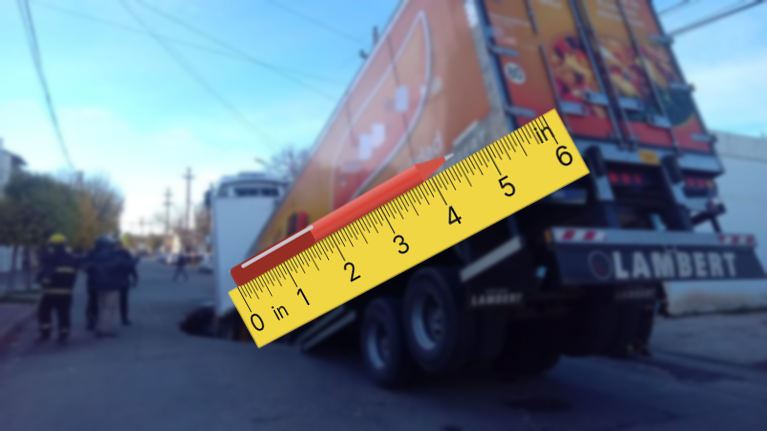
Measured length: 4.5 in
